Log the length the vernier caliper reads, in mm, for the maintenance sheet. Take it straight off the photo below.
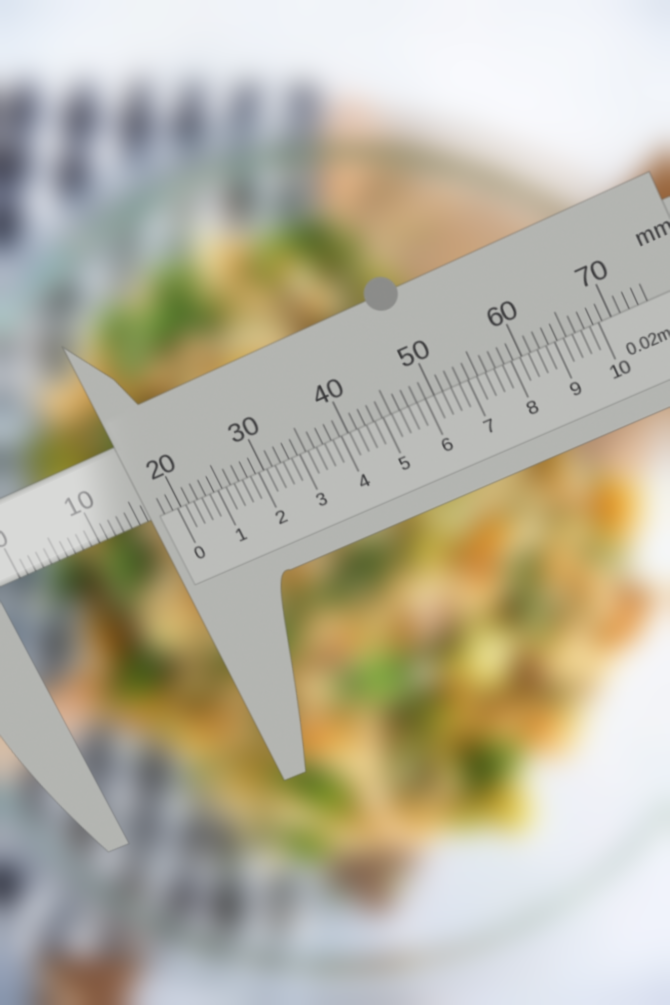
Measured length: 19.6 mm
